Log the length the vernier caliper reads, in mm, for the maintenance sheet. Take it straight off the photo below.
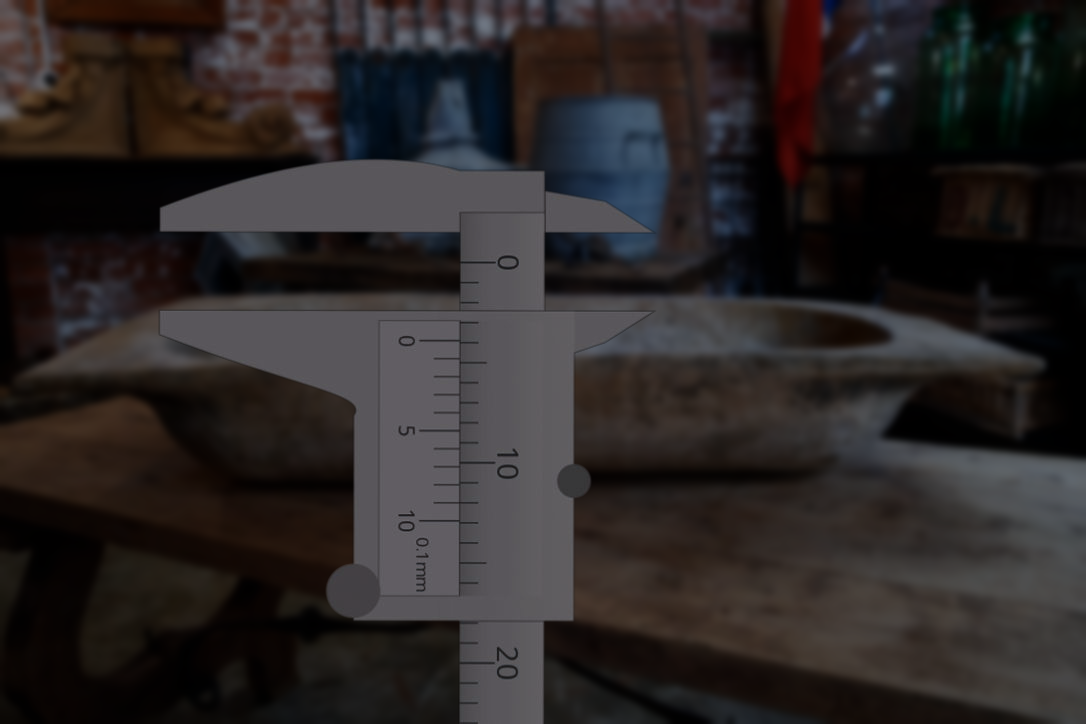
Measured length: 3.9 mm
